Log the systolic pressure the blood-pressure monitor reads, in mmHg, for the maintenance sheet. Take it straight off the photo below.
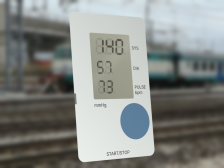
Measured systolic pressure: 140 mmHg
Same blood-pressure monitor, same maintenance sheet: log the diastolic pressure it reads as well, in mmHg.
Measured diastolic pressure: 57 mmHg
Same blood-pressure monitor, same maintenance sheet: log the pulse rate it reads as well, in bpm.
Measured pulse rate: 73 bpm
